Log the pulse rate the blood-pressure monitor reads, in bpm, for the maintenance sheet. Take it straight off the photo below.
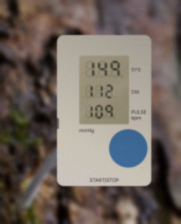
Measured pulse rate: 109 bpm
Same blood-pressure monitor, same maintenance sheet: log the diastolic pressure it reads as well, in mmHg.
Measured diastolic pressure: 112 mmHg
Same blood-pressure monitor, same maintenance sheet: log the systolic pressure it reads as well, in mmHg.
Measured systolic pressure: 149 mmHg
